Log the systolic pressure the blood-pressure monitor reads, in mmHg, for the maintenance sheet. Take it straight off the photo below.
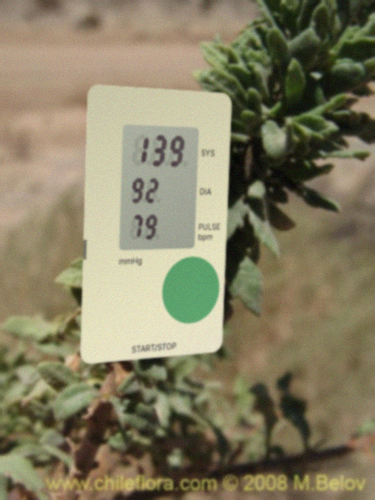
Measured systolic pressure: 139 mmHg
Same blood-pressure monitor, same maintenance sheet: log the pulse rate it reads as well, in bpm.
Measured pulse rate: 79 bpm
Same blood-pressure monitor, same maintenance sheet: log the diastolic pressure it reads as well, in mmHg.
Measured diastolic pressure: 92 mmHg
